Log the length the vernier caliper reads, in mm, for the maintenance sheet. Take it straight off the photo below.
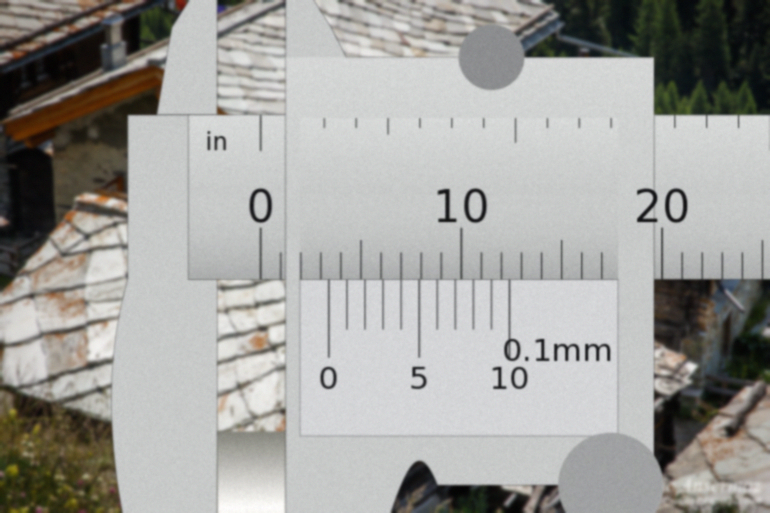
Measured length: 3.4 mm
